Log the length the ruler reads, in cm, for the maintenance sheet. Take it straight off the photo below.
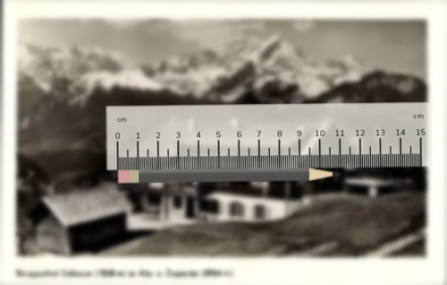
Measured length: 11 cm
